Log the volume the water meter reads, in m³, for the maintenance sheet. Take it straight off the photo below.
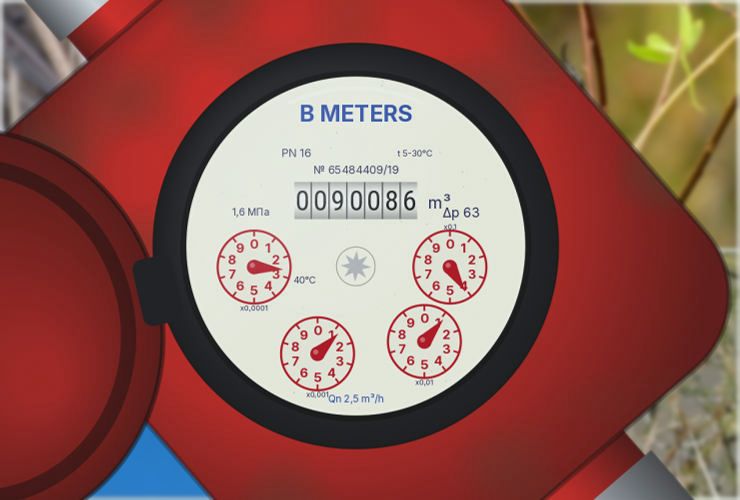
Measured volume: 90086.4112 m³
